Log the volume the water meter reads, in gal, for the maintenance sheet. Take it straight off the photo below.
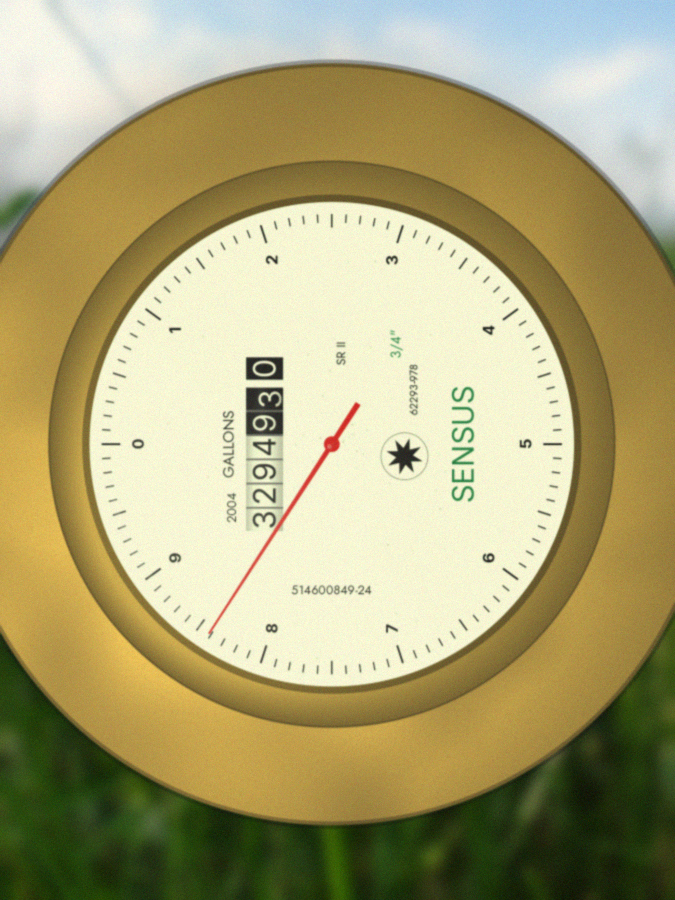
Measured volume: 3294928.4 gal
